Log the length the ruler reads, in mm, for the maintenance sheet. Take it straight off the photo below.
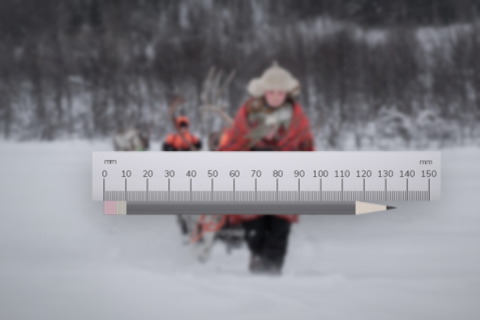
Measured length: 135 mm
